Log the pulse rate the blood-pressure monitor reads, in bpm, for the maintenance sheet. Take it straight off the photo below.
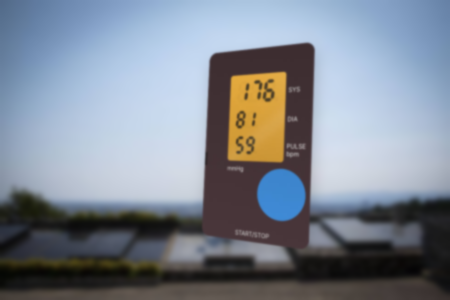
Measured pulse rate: 59 bpm
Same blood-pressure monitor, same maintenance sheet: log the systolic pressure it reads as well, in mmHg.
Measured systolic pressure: 176 mmHg
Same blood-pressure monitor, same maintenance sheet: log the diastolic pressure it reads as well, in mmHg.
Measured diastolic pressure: 81 mmHg
